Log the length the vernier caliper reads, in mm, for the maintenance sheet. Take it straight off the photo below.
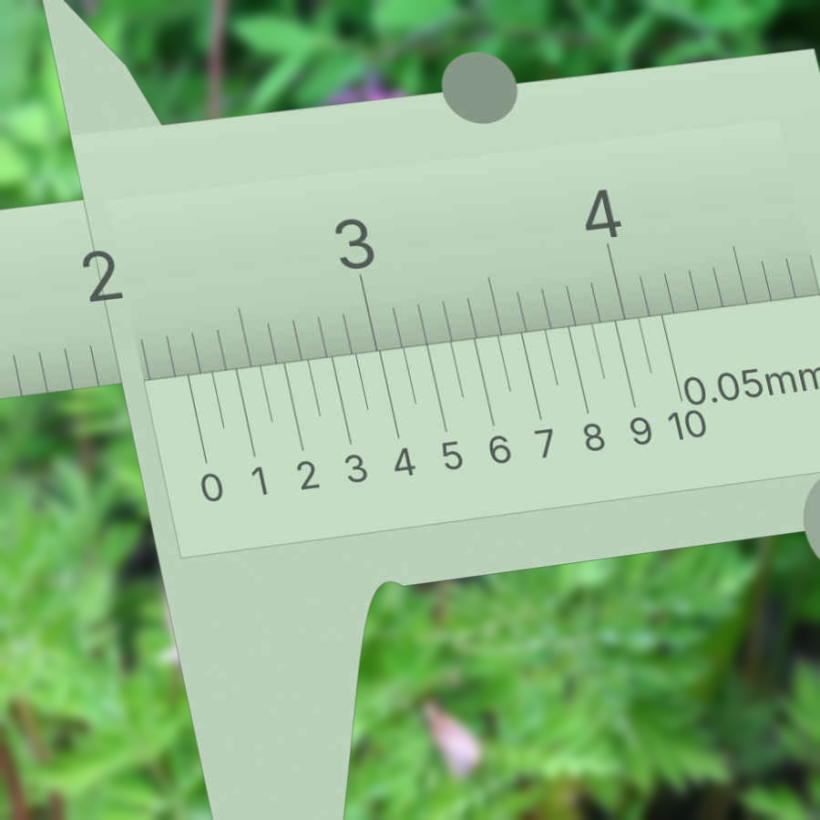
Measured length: 22.50 mm
